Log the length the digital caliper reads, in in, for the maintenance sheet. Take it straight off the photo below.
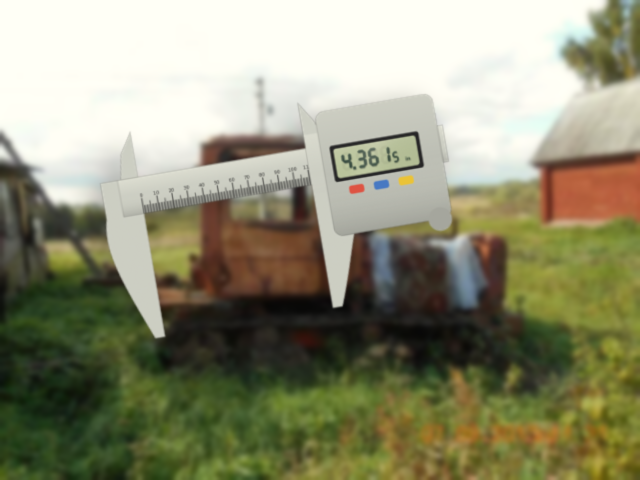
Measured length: 4.3615 in
